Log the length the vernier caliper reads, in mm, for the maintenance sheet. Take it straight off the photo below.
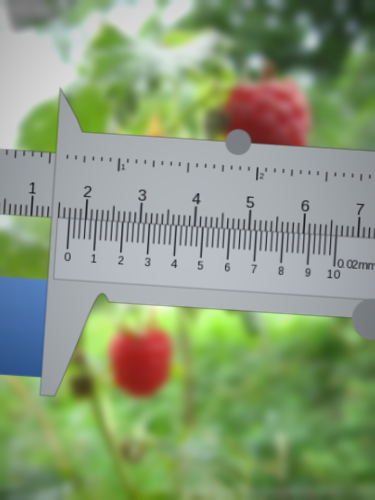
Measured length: 17.0 mm
